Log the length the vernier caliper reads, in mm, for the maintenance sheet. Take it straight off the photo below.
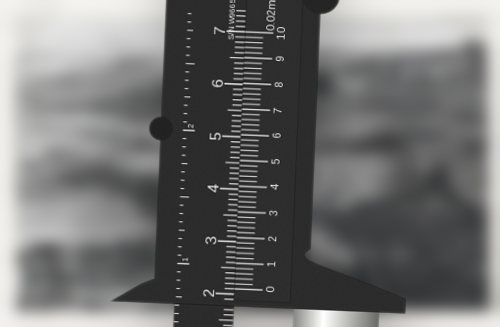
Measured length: 21.0 mm
